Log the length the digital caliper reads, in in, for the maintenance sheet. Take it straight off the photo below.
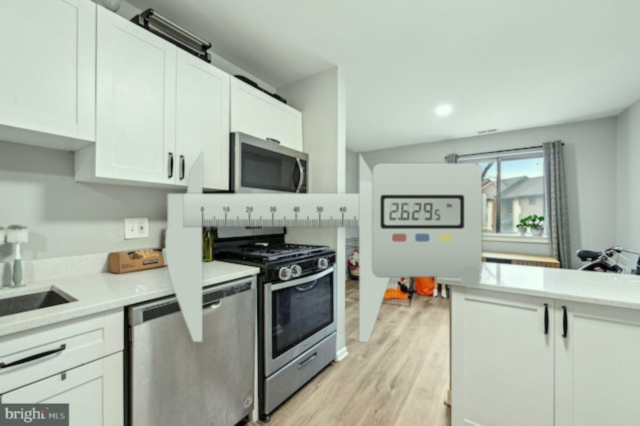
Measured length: 2.6295 in
